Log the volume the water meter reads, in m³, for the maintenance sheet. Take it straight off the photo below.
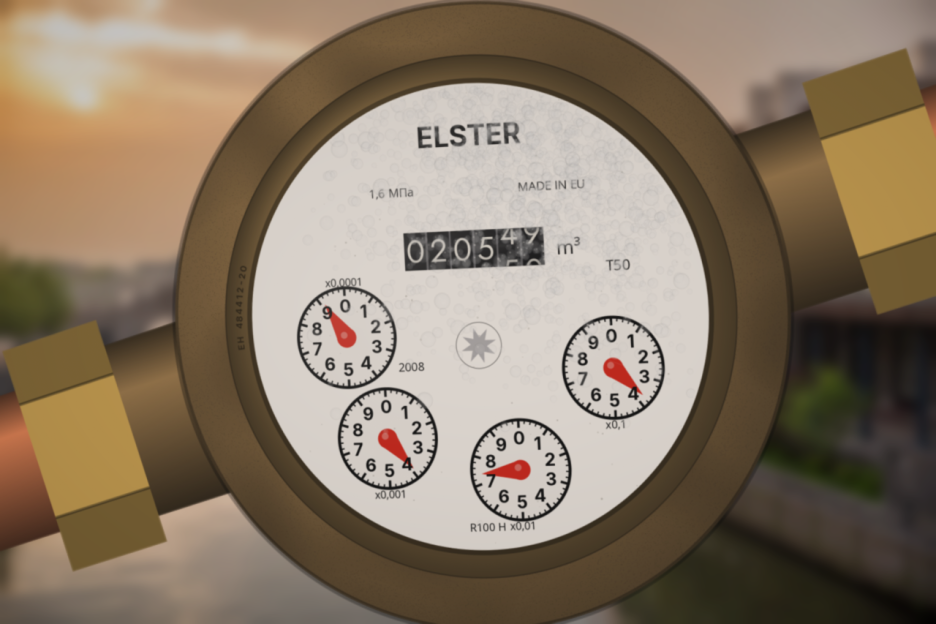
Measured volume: 20549.3739 m³
